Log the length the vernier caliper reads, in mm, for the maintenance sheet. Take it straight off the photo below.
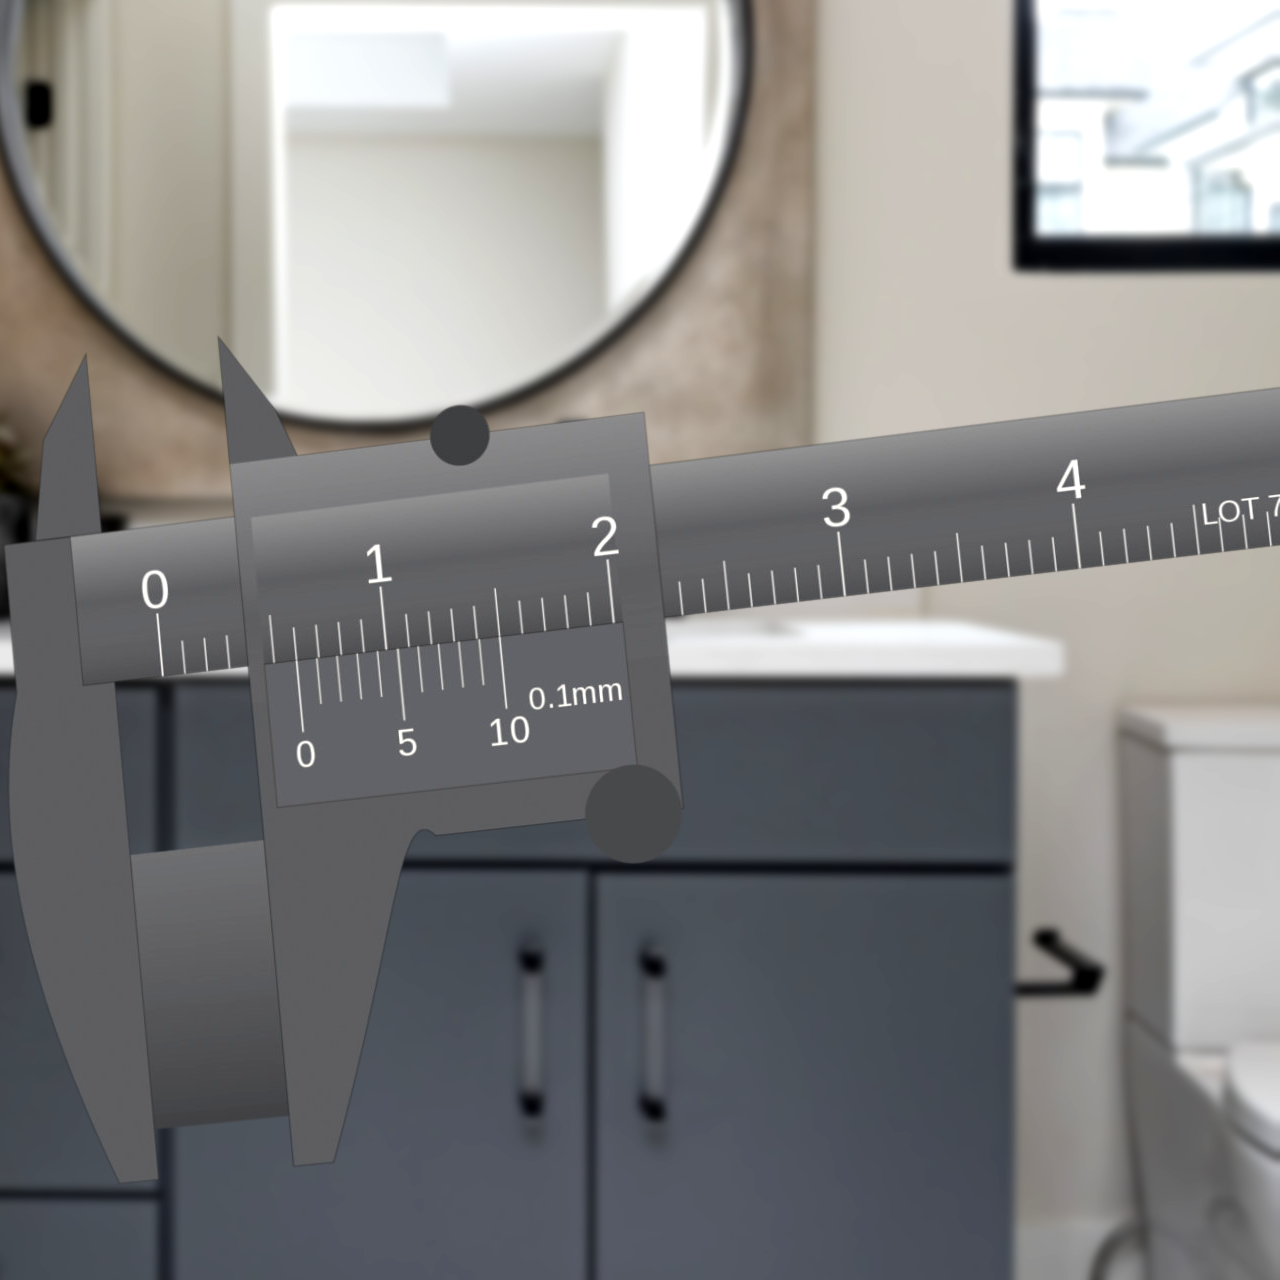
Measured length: 6.0 mm
